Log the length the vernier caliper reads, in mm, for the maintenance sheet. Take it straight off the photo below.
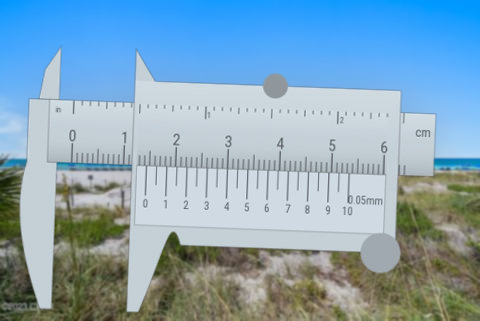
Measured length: 14.4 mm
